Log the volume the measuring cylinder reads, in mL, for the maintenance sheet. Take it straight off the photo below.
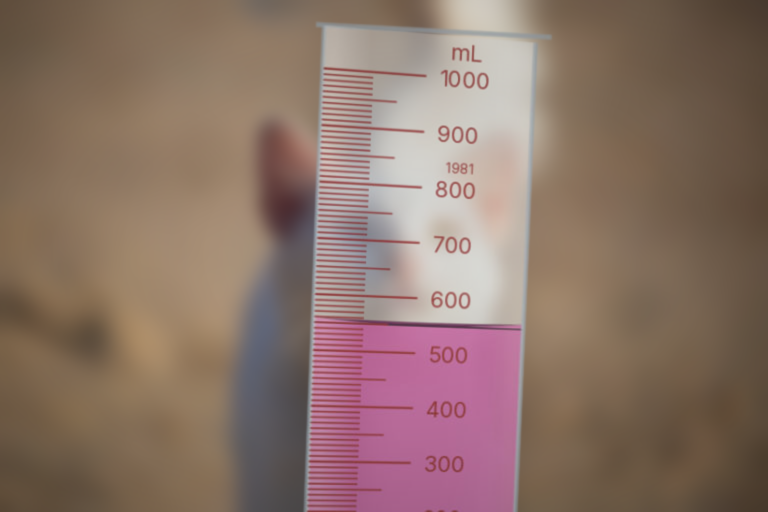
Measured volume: 550 mL
